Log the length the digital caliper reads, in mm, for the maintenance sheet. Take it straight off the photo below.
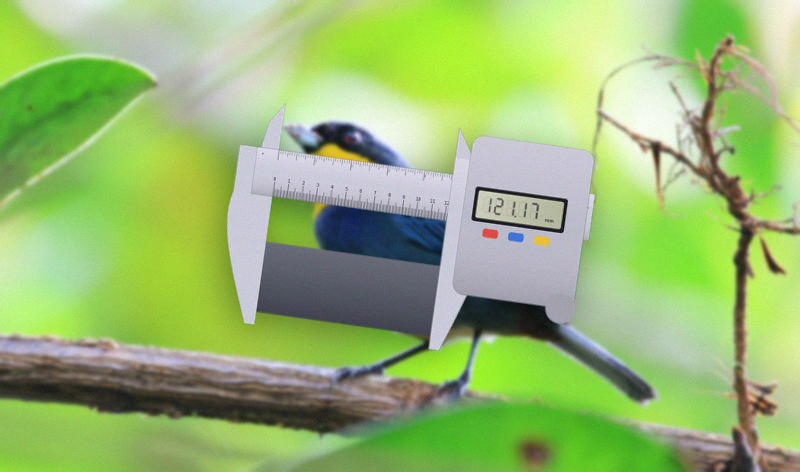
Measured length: 121.17 mm
